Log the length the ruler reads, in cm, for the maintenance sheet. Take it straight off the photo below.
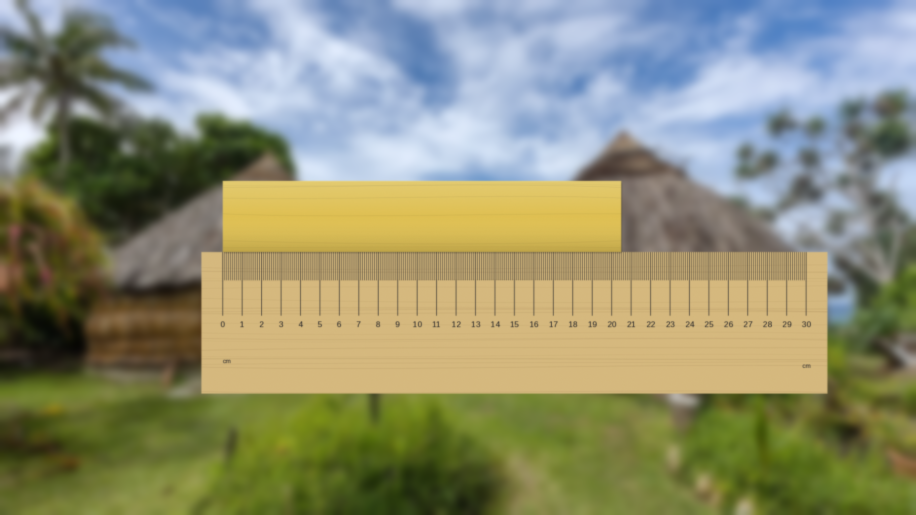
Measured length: 20.5 cm
